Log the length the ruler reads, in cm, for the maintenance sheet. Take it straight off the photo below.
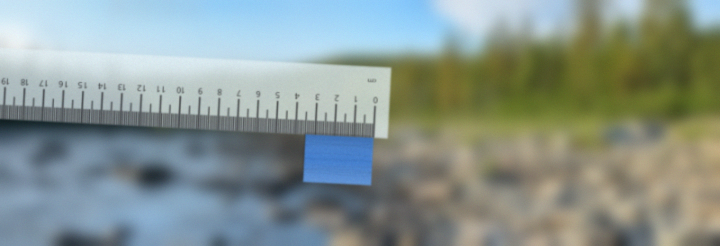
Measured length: 3.5 cm
